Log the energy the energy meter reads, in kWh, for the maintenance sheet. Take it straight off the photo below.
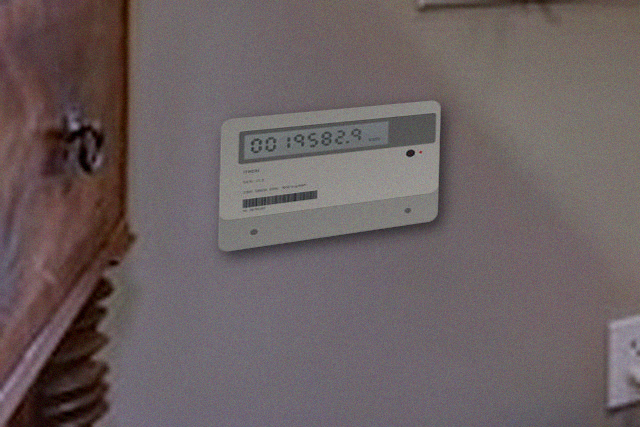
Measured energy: 19582.9 kWh
